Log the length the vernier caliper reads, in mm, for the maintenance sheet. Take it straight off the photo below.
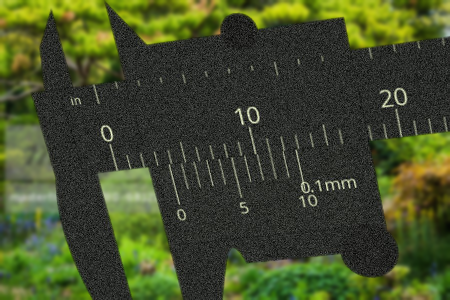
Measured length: 3.8 mm
